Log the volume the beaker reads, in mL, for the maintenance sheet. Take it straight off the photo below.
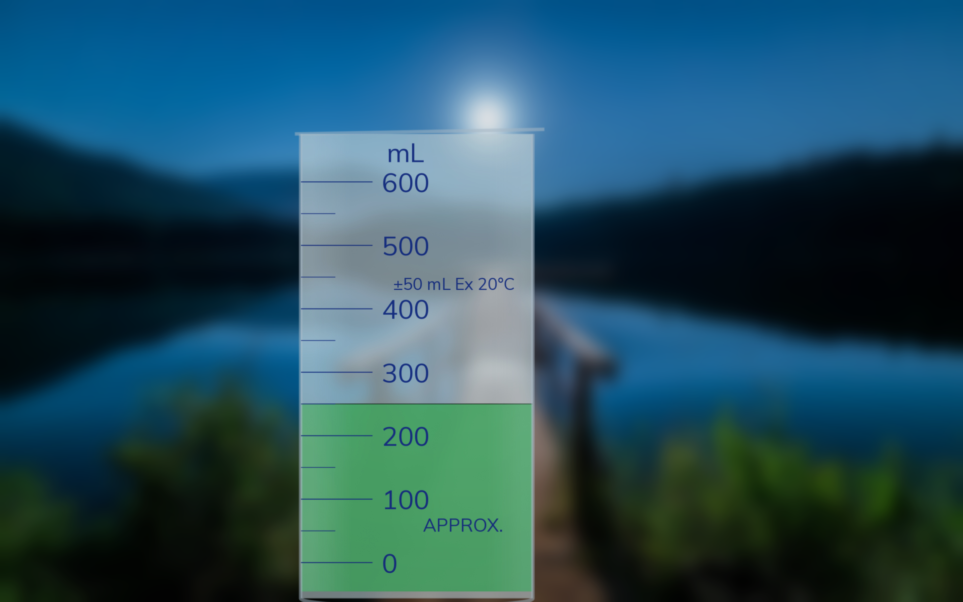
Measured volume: 250 mL
